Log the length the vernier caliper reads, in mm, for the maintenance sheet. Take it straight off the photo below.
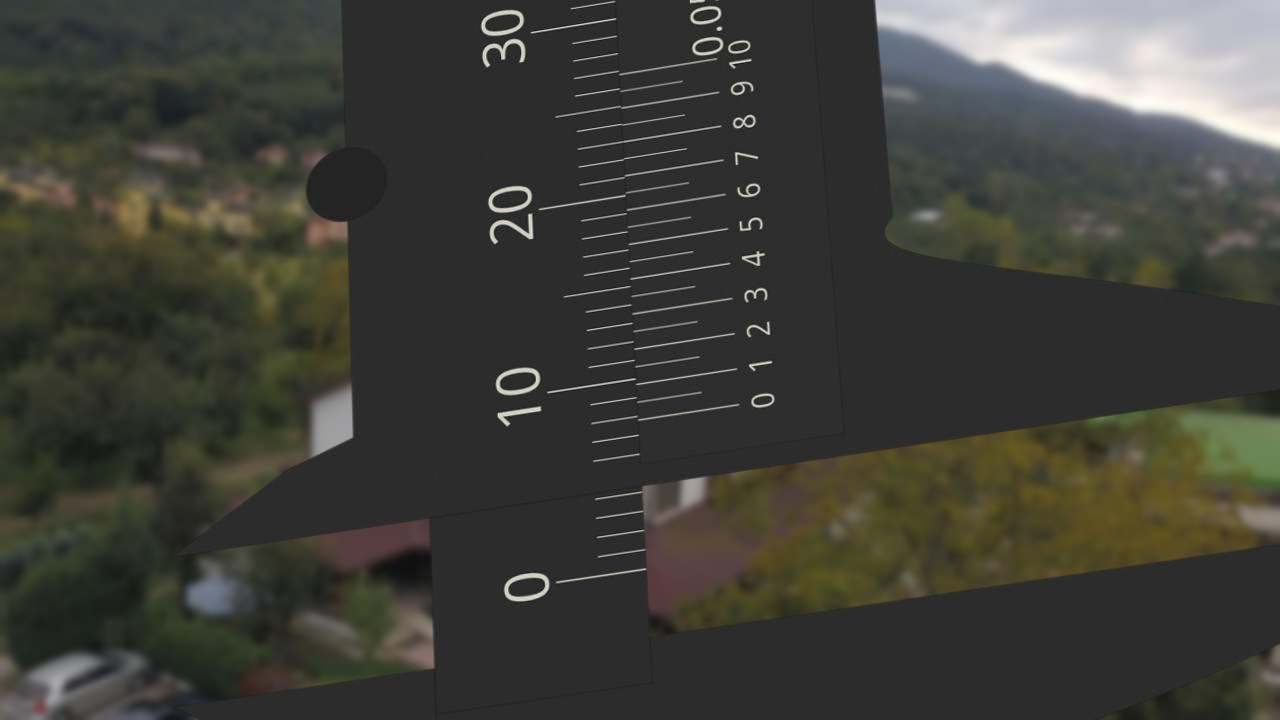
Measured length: 7.8 mm
